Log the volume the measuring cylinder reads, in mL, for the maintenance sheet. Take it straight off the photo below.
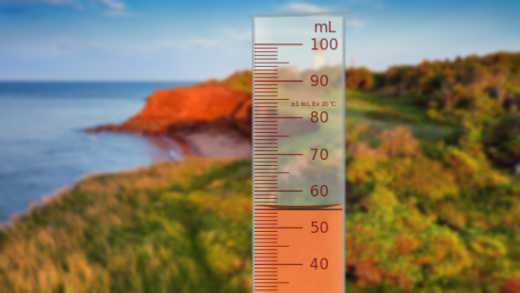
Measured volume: 55 mL
